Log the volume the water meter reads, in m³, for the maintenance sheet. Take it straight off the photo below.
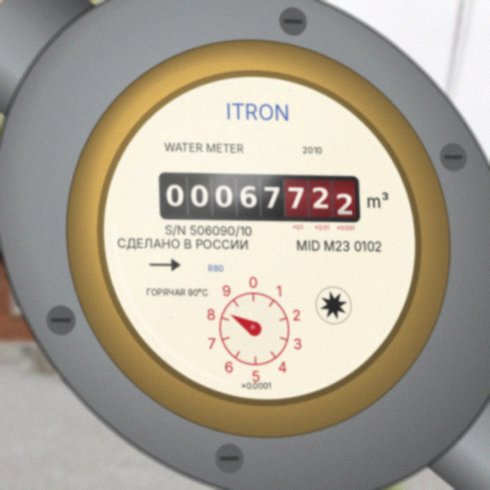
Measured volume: 67.7218 m³
